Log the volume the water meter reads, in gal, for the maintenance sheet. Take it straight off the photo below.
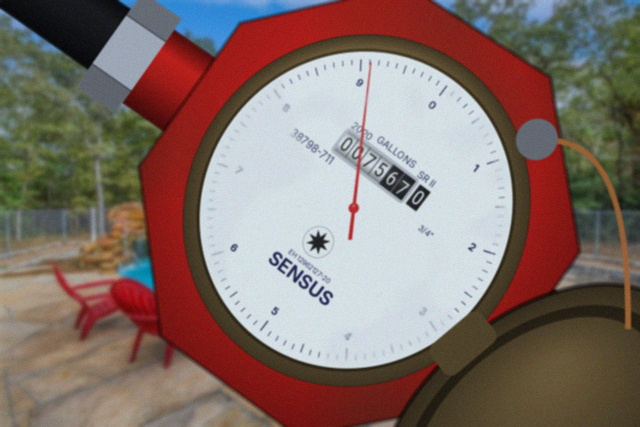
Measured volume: 75669.1 gal
